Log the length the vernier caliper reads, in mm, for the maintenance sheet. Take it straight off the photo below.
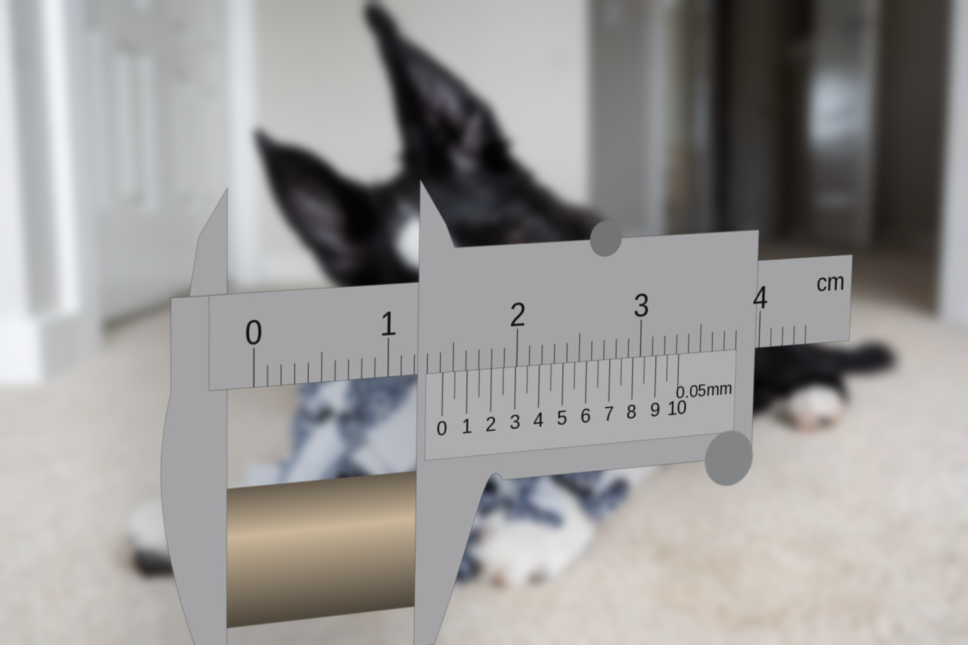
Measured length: 14.2 mm
